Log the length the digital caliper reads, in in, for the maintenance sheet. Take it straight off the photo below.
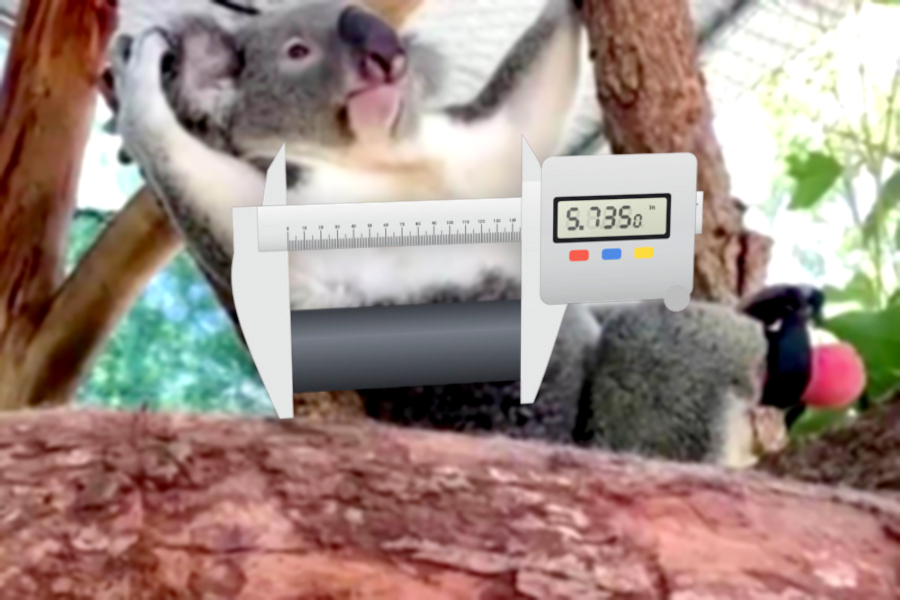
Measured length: 5.7350 in
